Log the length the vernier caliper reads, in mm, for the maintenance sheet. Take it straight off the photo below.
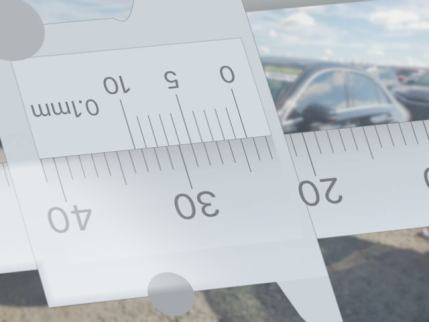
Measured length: 24.5 mm
